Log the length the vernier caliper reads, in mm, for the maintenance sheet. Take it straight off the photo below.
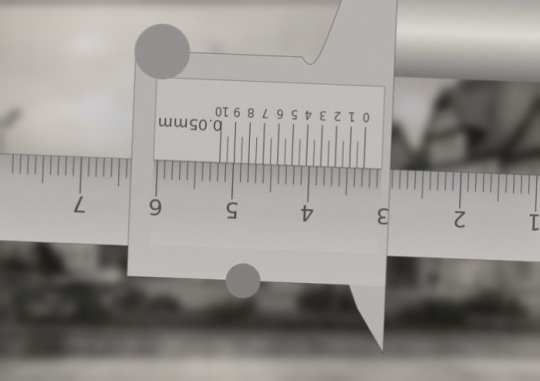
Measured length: 32.8 mm
